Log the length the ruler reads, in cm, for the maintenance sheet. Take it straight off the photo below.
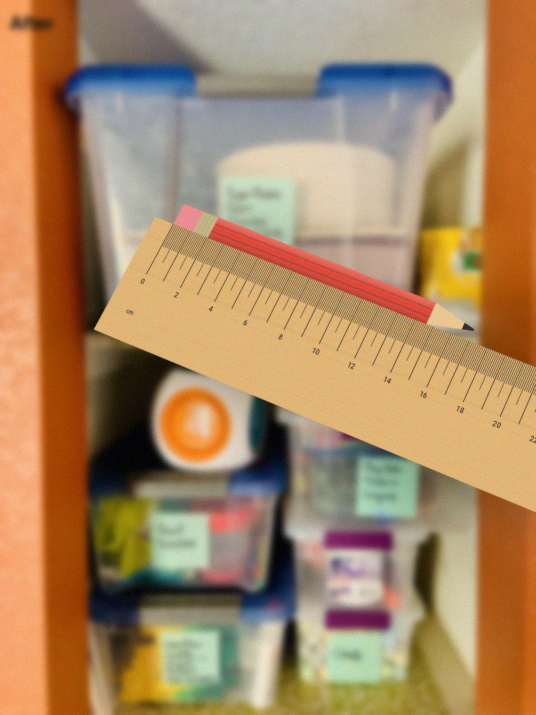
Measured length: 17 cm
